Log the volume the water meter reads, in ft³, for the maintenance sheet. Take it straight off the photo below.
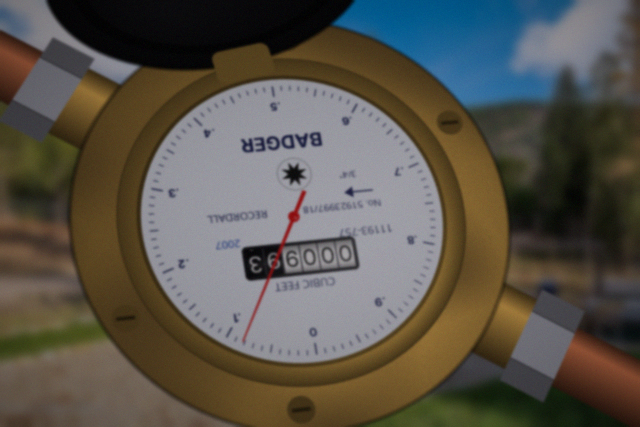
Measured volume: 993.08 ft³
